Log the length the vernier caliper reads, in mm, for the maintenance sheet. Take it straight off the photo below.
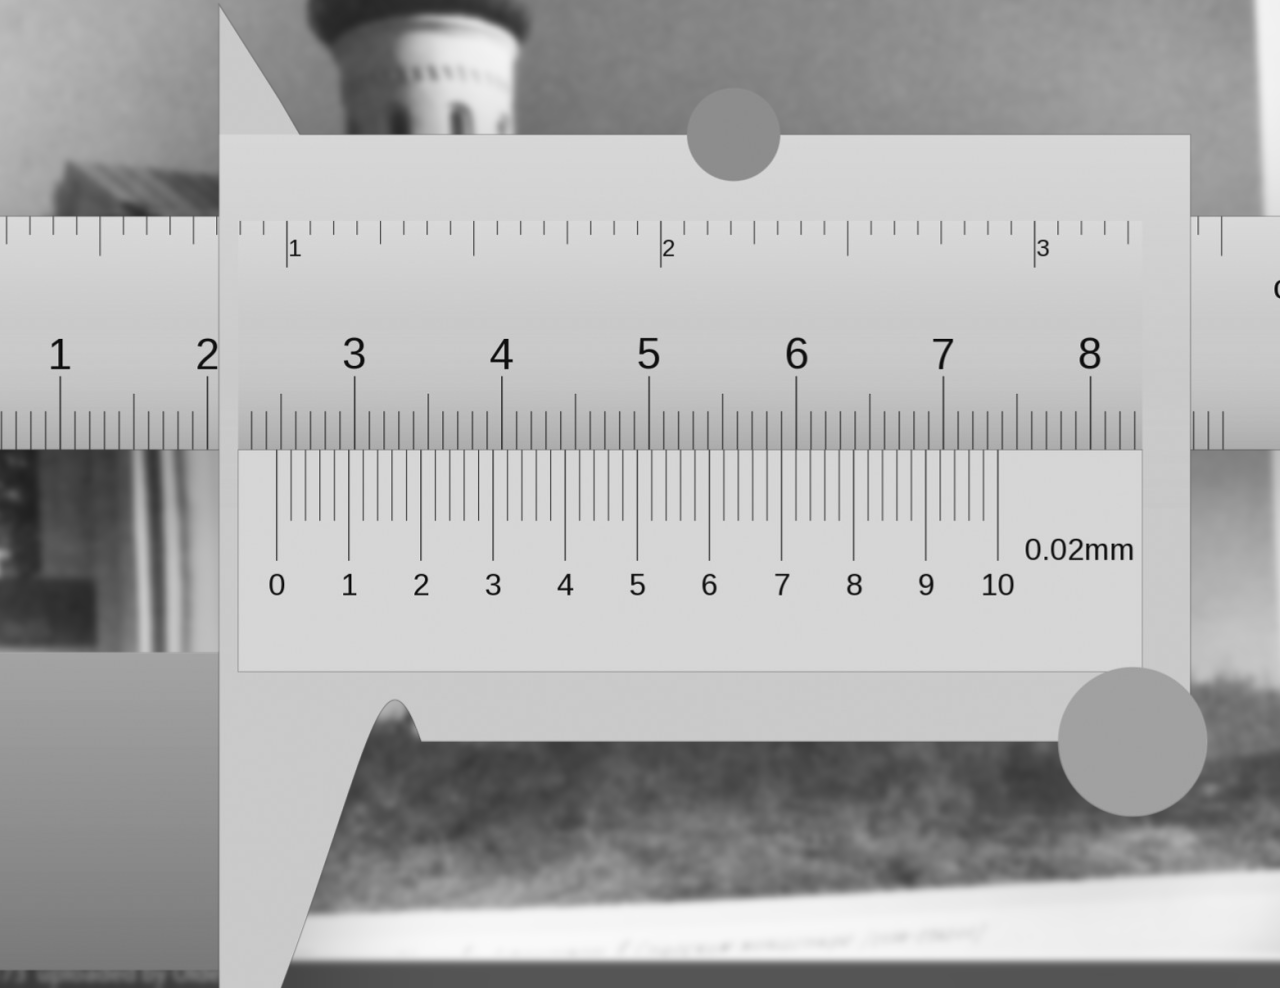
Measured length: 24.7 mm
